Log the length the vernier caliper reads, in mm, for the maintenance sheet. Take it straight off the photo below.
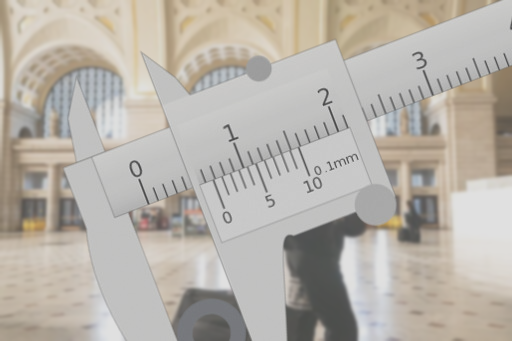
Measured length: 6.8 mm
